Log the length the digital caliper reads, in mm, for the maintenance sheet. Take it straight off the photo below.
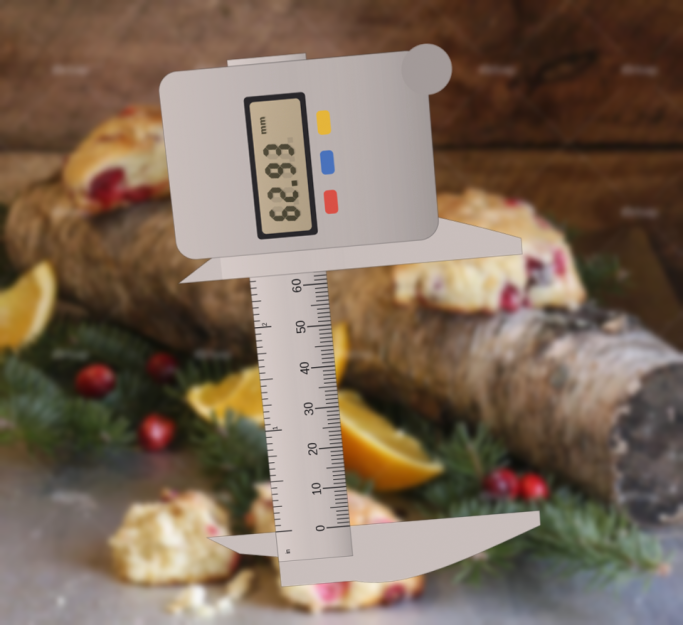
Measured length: 62.93 mm
